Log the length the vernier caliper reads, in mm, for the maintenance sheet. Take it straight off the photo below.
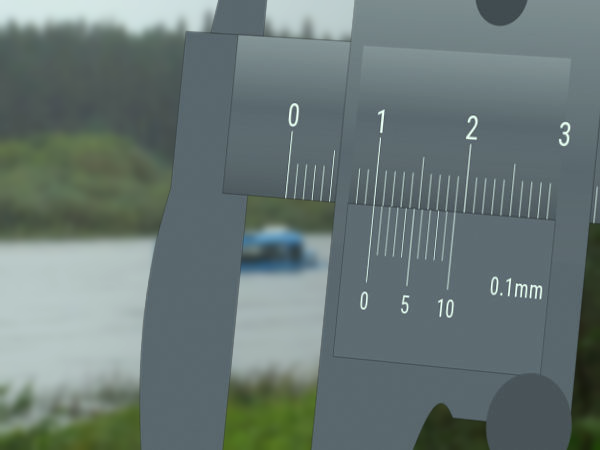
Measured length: 10.0 mm
